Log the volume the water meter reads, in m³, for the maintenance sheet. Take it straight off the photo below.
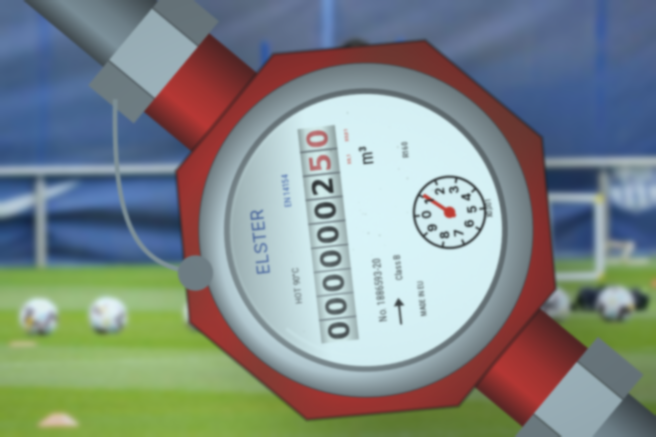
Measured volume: 2.501 m³
